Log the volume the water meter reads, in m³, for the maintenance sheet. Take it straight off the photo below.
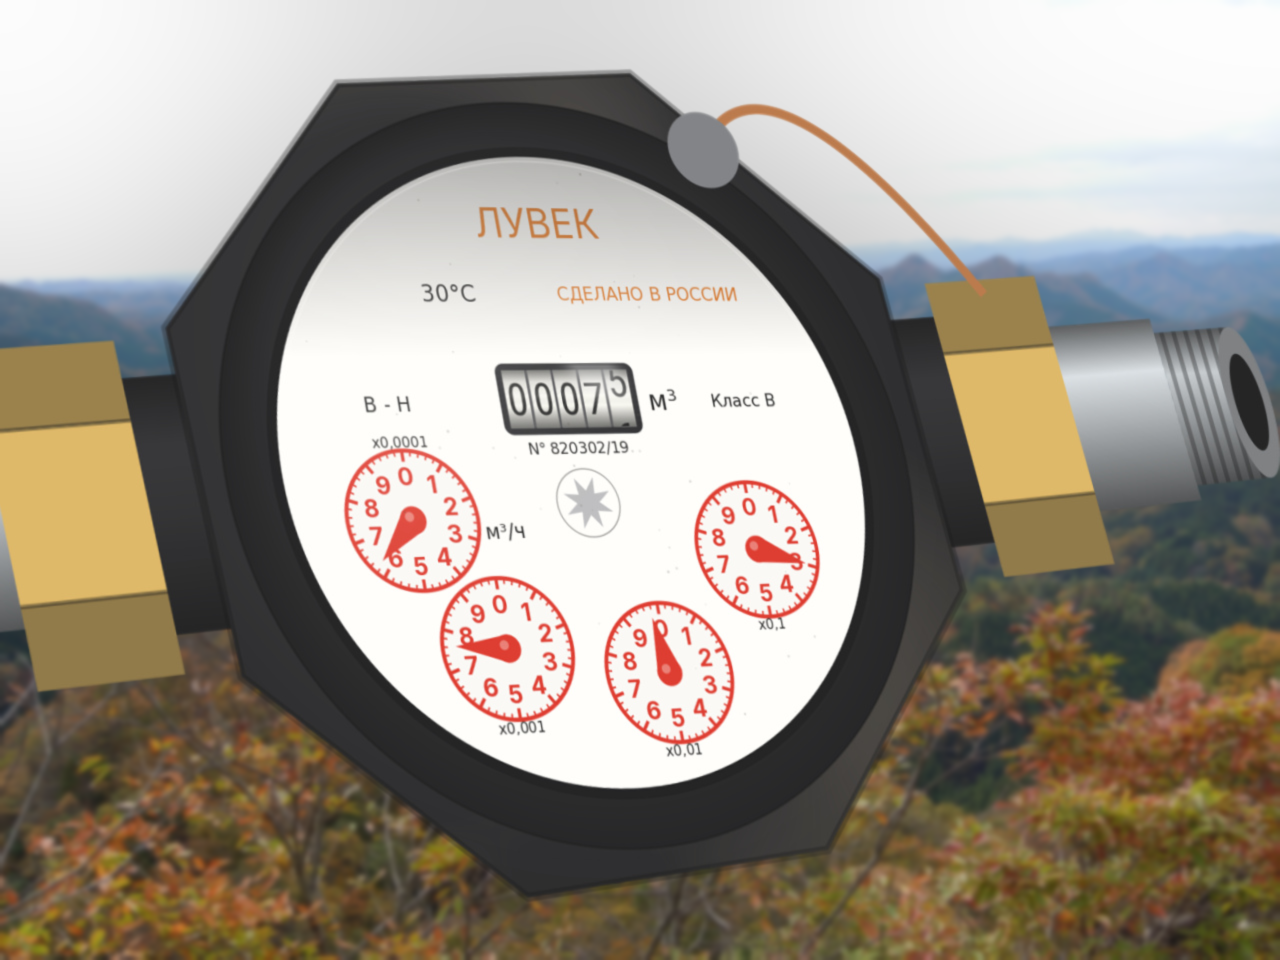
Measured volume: 75.2976 m³
